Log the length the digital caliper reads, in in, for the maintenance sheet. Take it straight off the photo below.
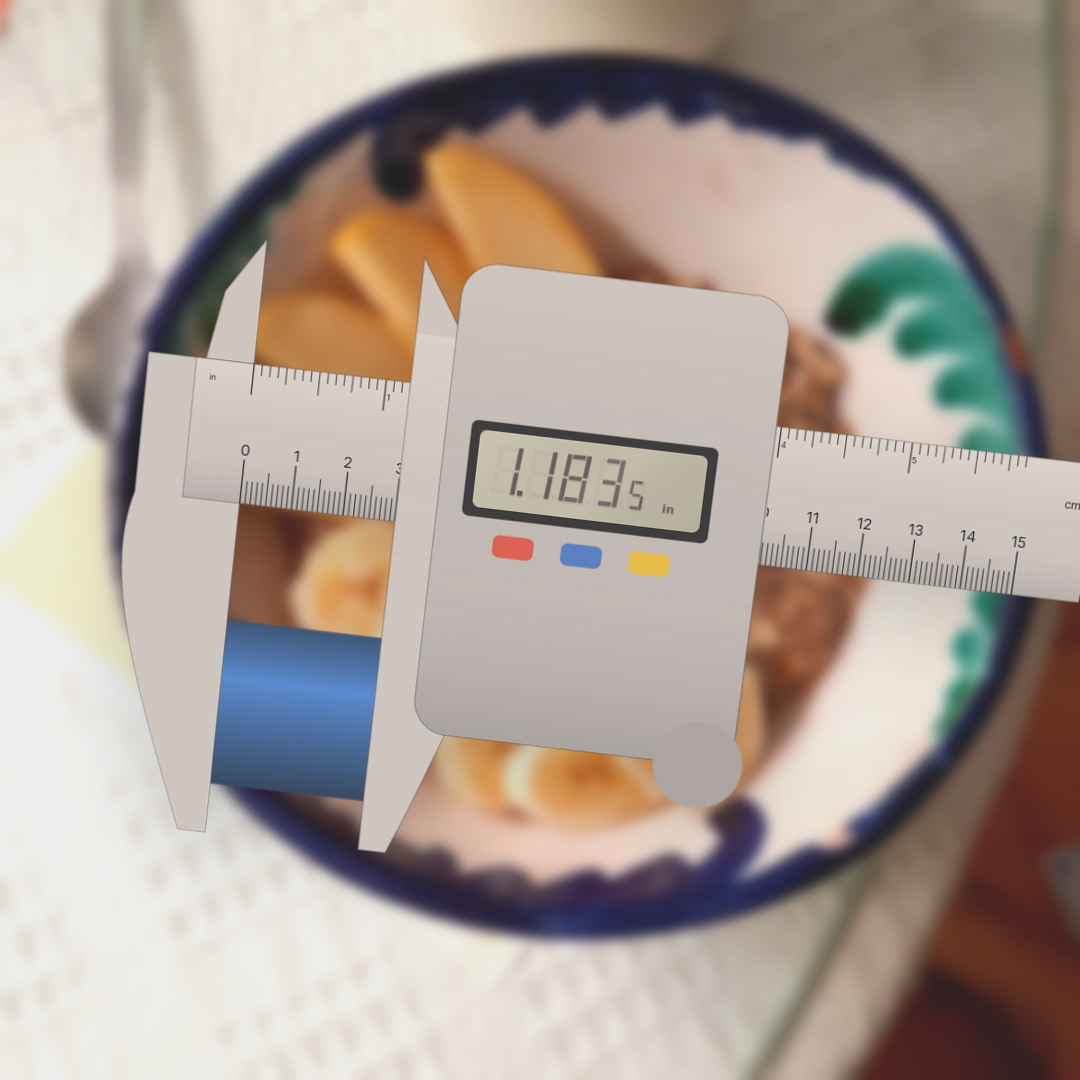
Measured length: 1.1835 in
